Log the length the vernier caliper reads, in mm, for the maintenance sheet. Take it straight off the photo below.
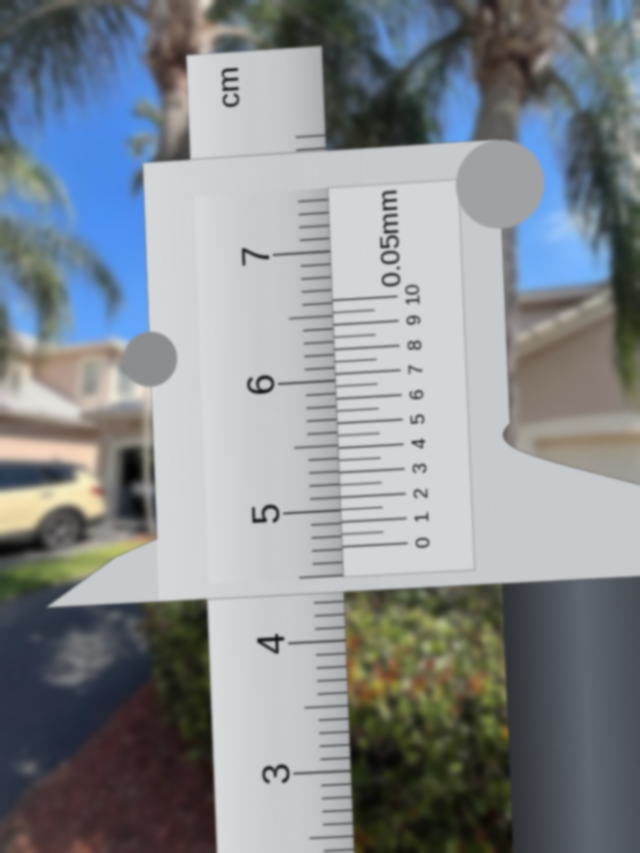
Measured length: 47.2 mm
